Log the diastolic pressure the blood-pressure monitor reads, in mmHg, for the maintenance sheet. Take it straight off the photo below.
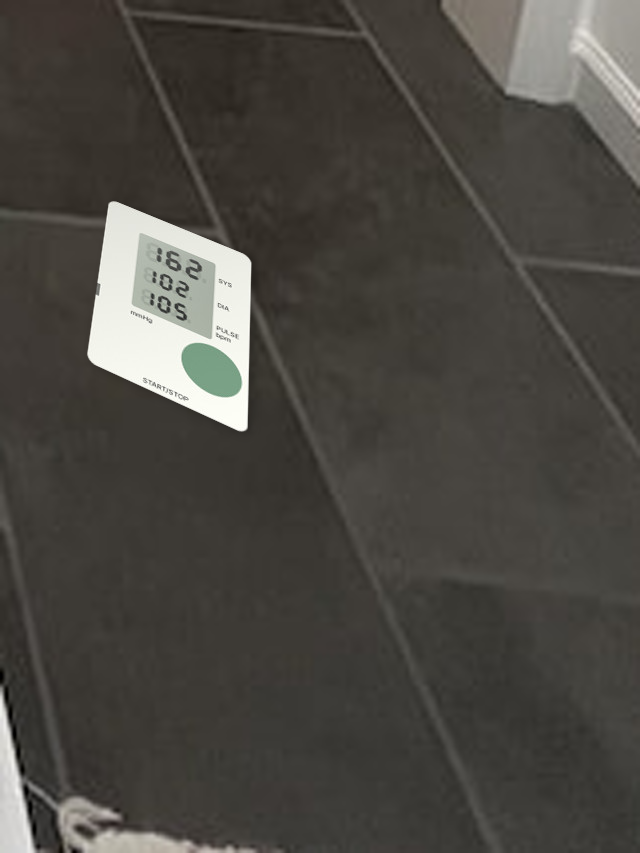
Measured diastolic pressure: 102 mmHg
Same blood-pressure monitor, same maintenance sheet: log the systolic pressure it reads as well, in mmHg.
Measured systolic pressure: 162 mmHg
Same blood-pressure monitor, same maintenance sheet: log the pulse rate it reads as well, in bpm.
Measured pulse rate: 105 bpm
